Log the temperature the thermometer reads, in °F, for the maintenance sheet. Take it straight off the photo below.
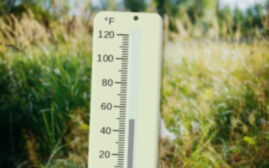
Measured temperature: 50 °F
